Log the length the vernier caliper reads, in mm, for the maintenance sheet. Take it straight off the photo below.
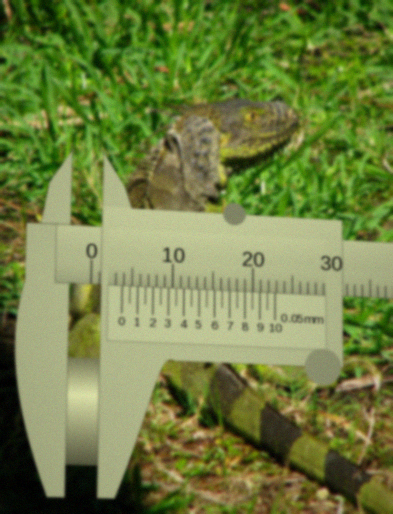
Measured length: 3.8 mm
